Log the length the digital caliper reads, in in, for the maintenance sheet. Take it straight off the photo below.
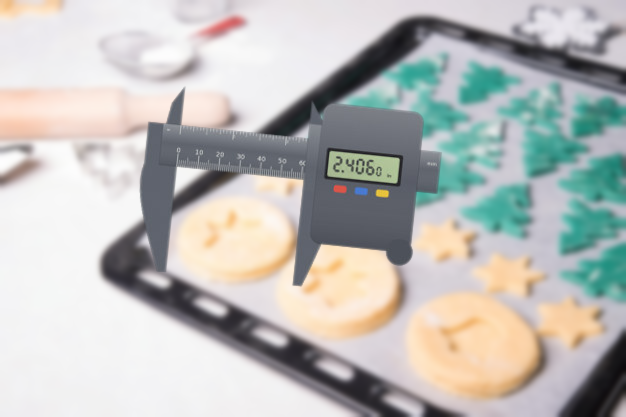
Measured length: 2.4060 in
